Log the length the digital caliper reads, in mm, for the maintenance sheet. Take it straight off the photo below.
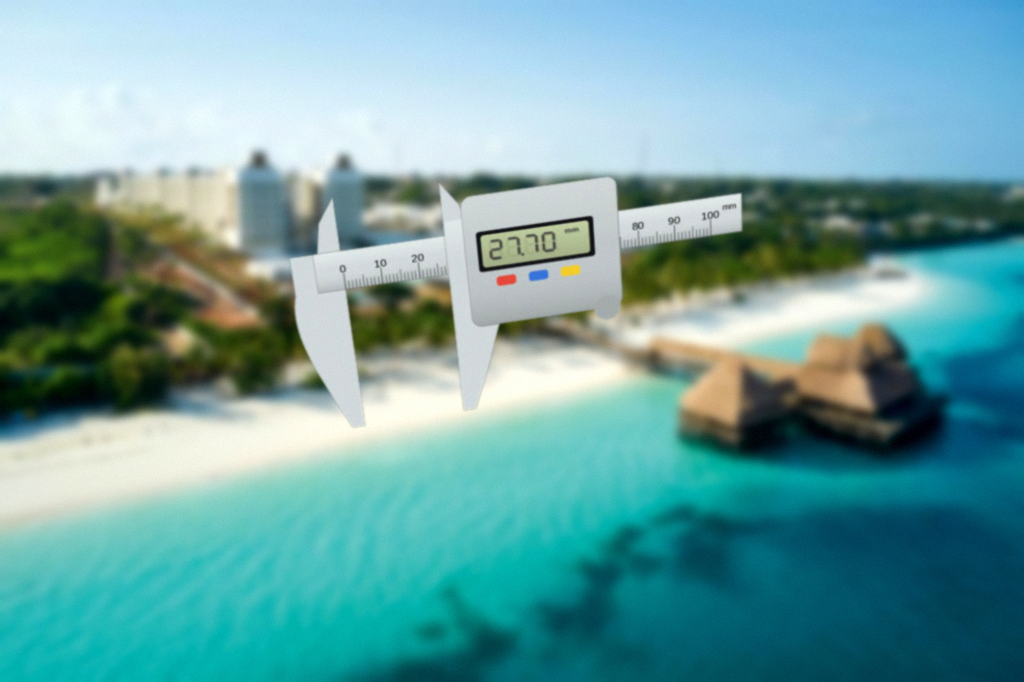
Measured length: 27.70 mm
